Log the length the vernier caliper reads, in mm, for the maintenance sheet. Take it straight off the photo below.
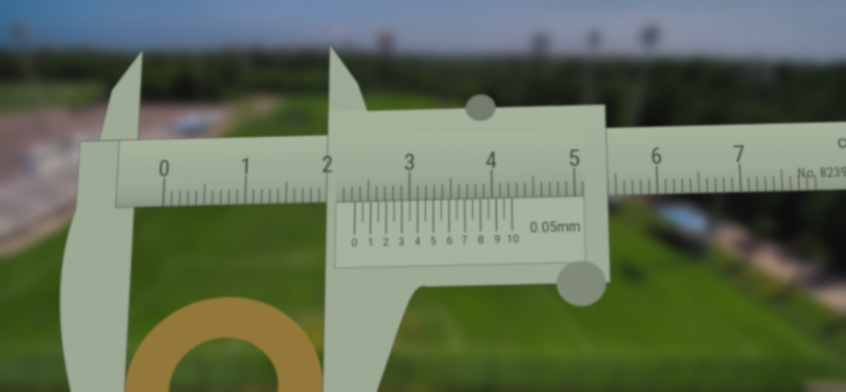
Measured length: 23.4 mm
